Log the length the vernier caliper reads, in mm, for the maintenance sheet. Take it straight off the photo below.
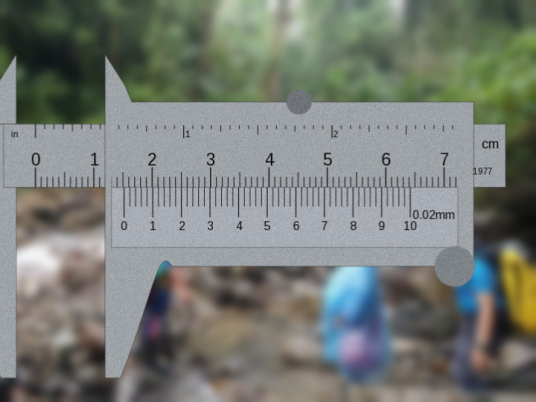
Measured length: 15.2 mm
